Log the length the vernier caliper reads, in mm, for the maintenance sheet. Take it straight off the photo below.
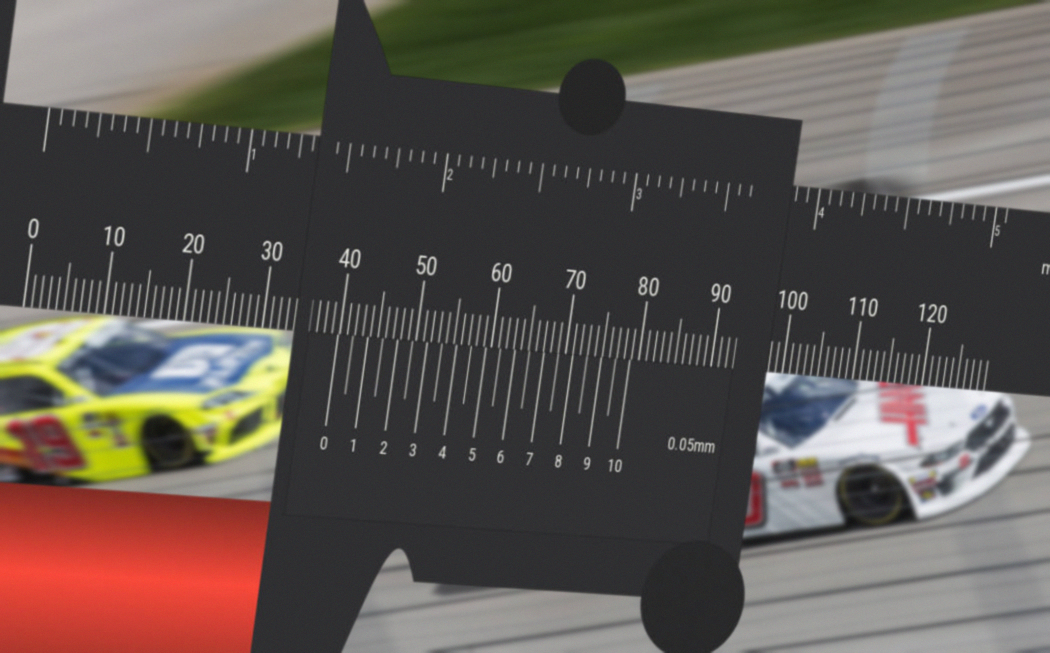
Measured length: 39.8 mm
